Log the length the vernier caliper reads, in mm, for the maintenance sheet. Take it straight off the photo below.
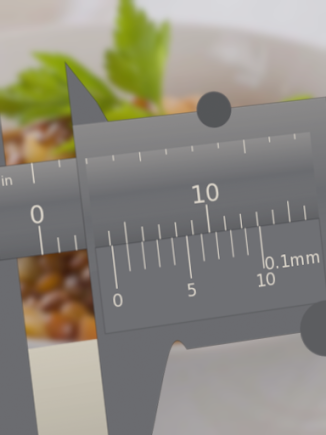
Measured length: 4.1 mm
